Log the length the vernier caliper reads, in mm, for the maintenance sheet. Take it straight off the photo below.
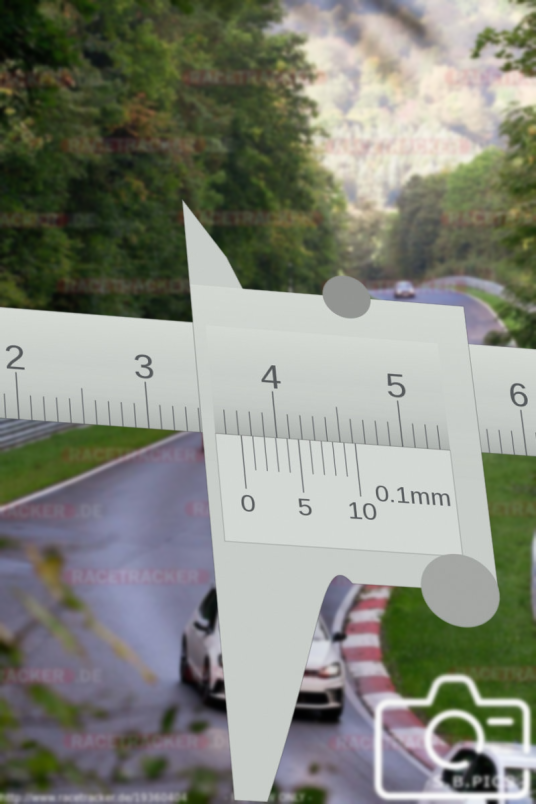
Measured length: 37.2 mm
